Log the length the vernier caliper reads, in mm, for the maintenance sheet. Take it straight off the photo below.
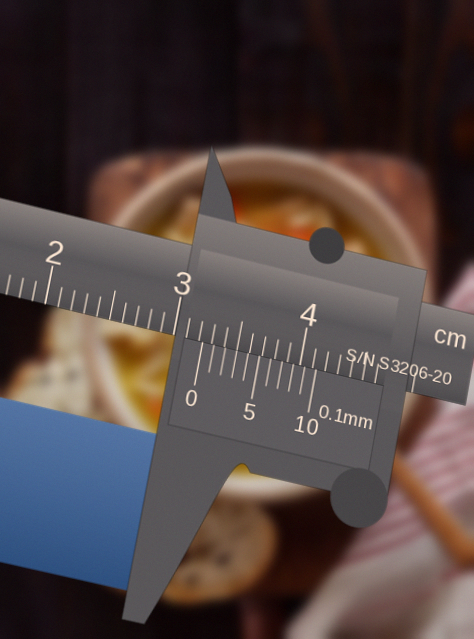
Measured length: 32.3 mm
